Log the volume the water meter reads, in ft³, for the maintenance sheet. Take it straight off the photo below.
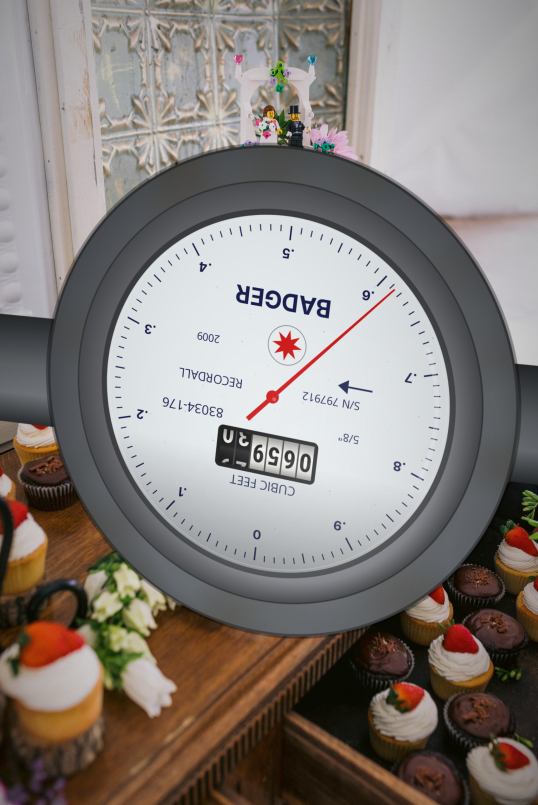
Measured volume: 65929.61 ft³
